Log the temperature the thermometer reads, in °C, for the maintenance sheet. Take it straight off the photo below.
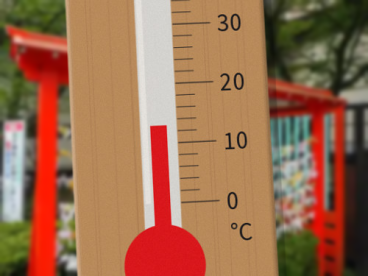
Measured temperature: 13 °C
